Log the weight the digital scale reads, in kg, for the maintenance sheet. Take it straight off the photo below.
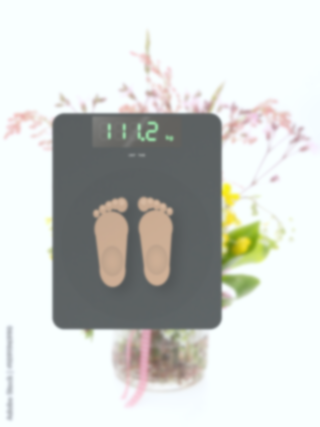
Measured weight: 111.2 kg
